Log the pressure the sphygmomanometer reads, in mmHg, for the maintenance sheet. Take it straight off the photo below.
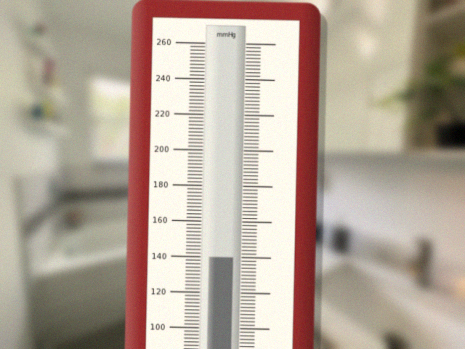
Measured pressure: 140 mmHg
